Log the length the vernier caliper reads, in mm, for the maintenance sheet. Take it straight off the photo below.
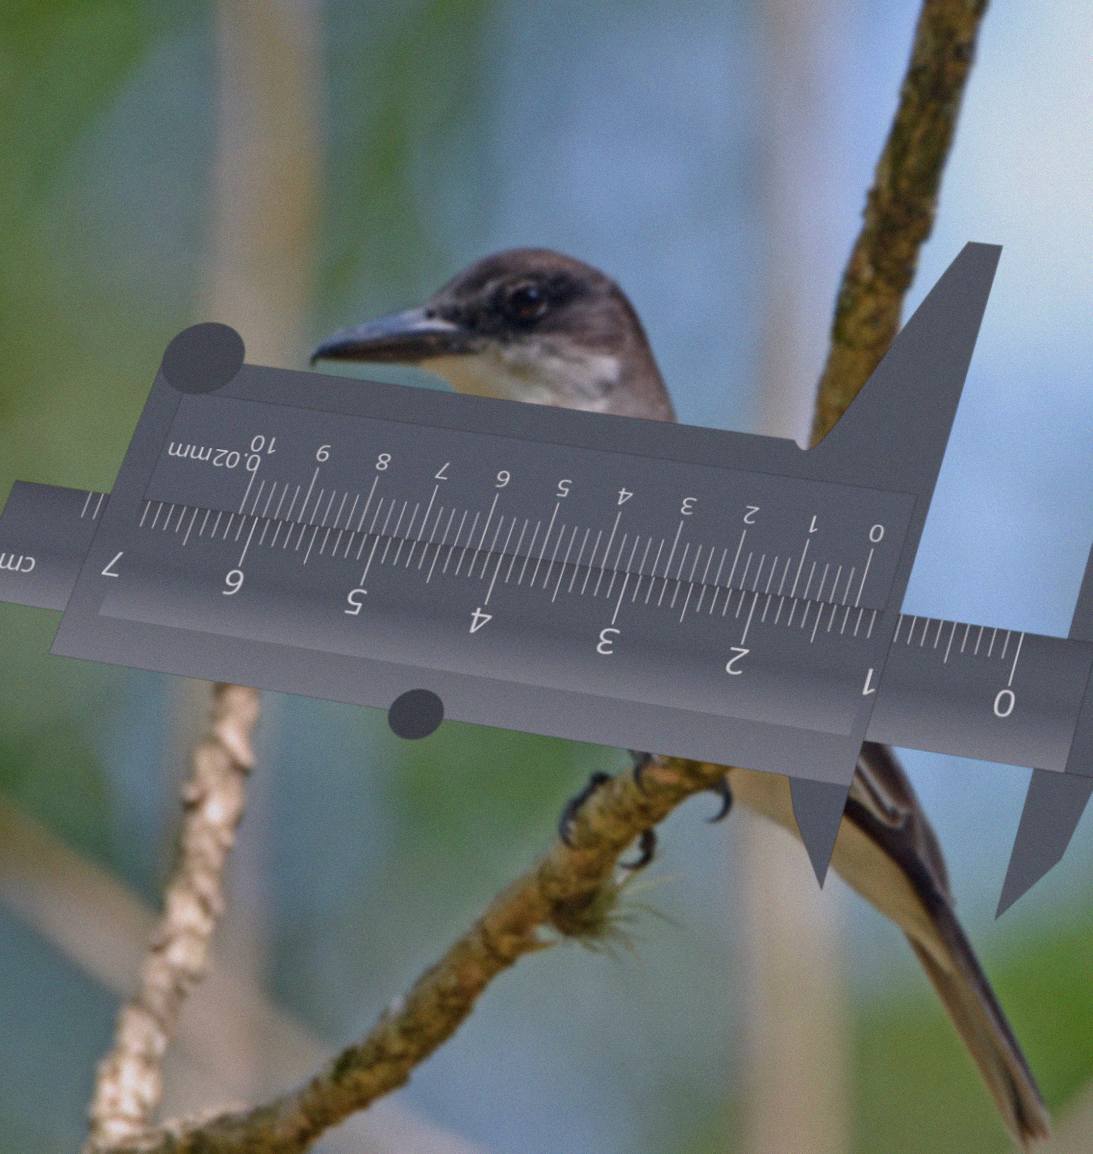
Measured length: 12.5 mm
